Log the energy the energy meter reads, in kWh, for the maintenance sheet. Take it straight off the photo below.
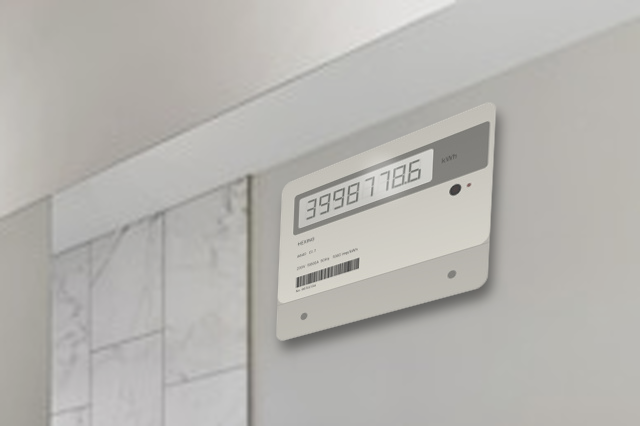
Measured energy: 3998778.6 kWh
